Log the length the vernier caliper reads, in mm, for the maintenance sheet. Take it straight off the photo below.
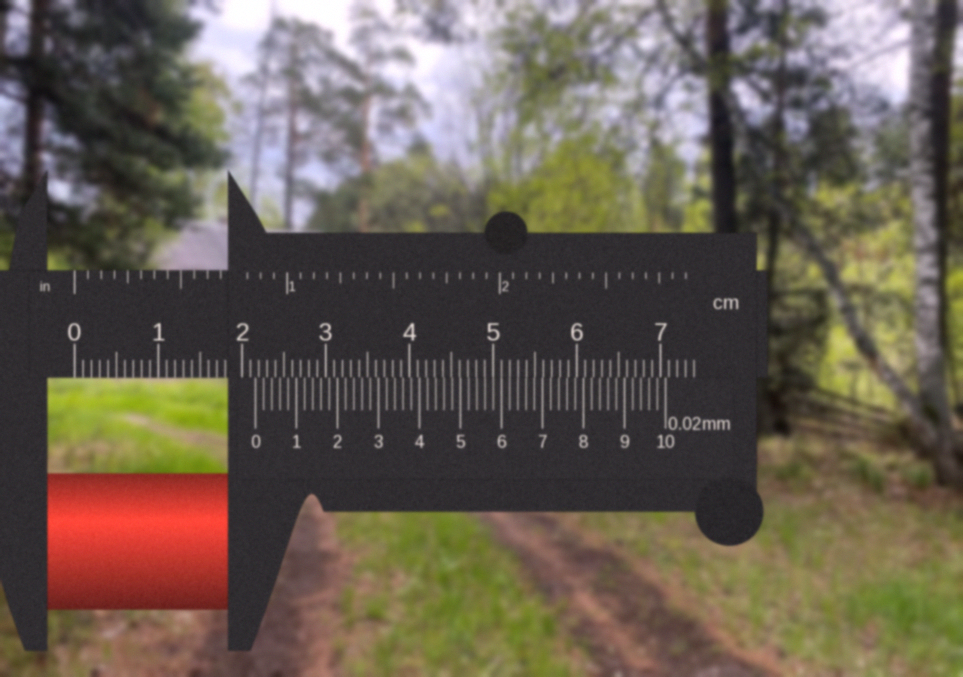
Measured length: 21.6 mm
